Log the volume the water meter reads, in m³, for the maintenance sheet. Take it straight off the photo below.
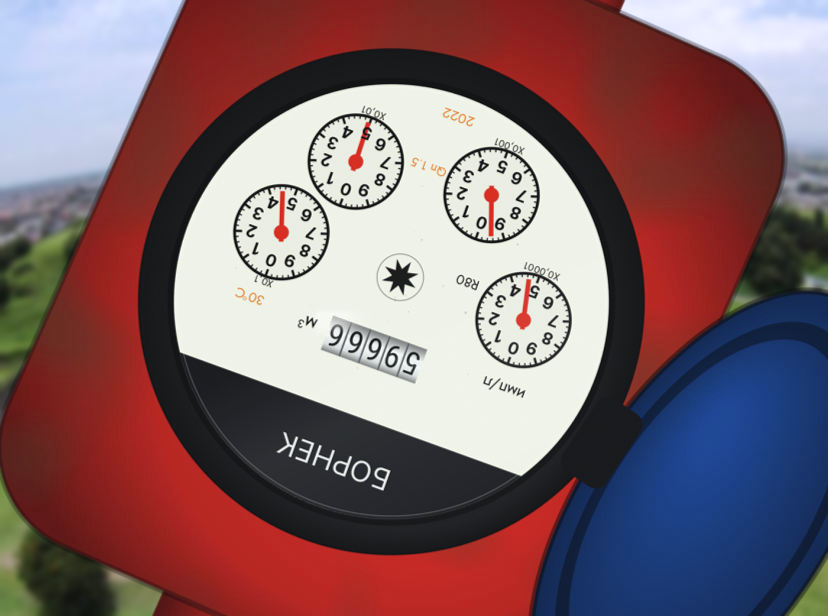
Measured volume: 59666.4494 m³
